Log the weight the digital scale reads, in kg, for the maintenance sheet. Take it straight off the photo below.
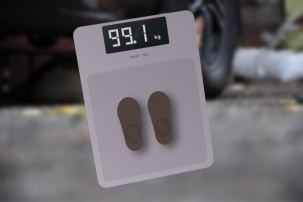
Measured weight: 99.1 kg
